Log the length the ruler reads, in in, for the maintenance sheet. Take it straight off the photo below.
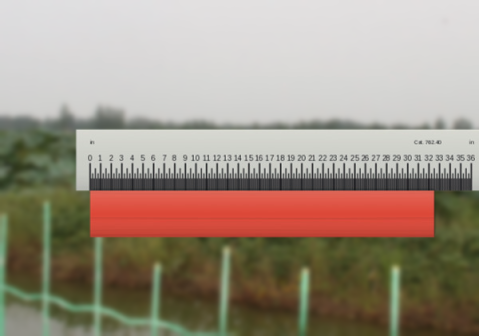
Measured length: 32.5 in
